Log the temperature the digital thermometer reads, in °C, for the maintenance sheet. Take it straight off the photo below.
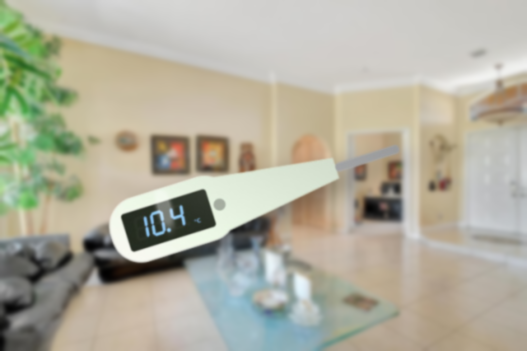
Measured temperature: 10.4 °C
